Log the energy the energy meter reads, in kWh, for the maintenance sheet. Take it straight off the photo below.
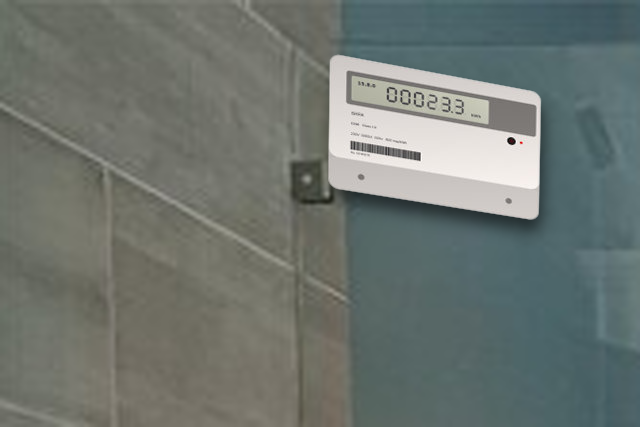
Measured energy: 23.3 kWh
